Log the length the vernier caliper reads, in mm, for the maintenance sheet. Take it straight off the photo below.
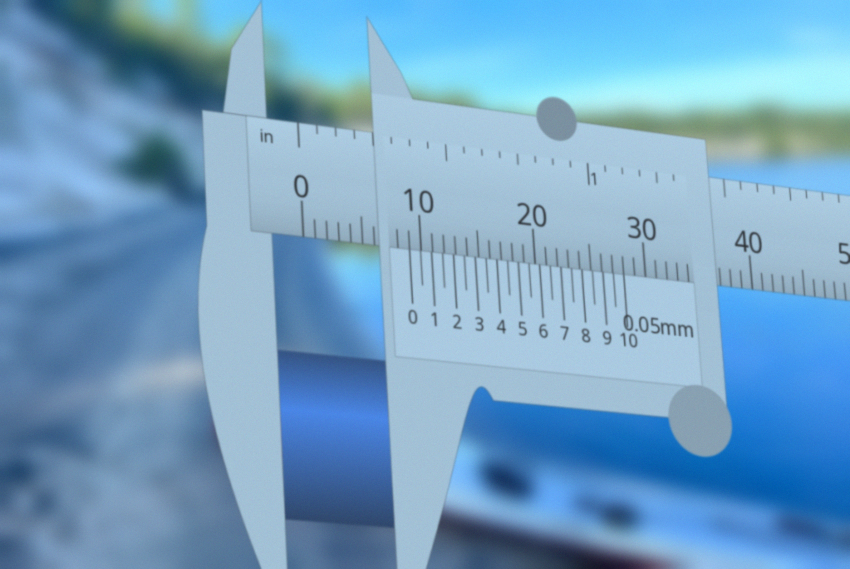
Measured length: 9.0 mm
